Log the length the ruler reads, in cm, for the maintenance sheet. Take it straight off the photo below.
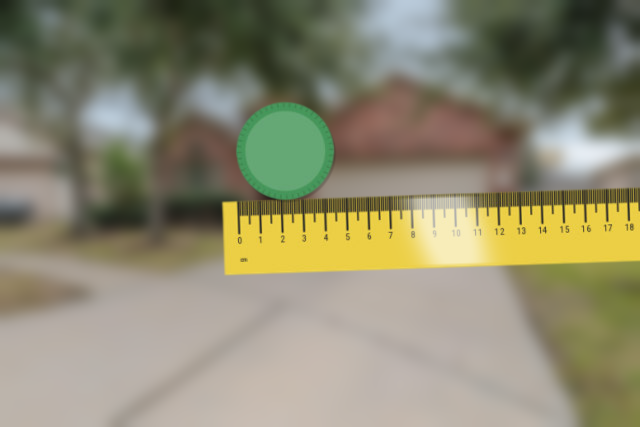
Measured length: 4.5 cm
